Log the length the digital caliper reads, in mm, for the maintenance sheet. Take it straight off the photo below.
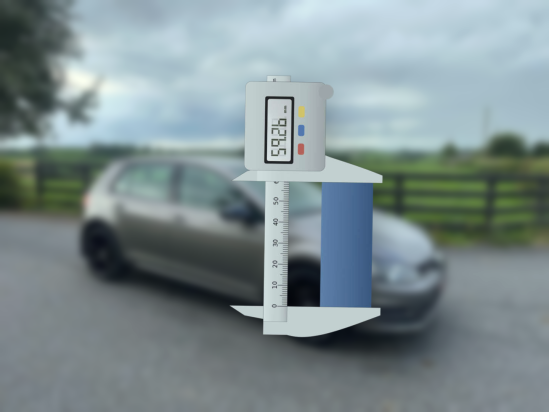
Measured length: 59.26 mm
